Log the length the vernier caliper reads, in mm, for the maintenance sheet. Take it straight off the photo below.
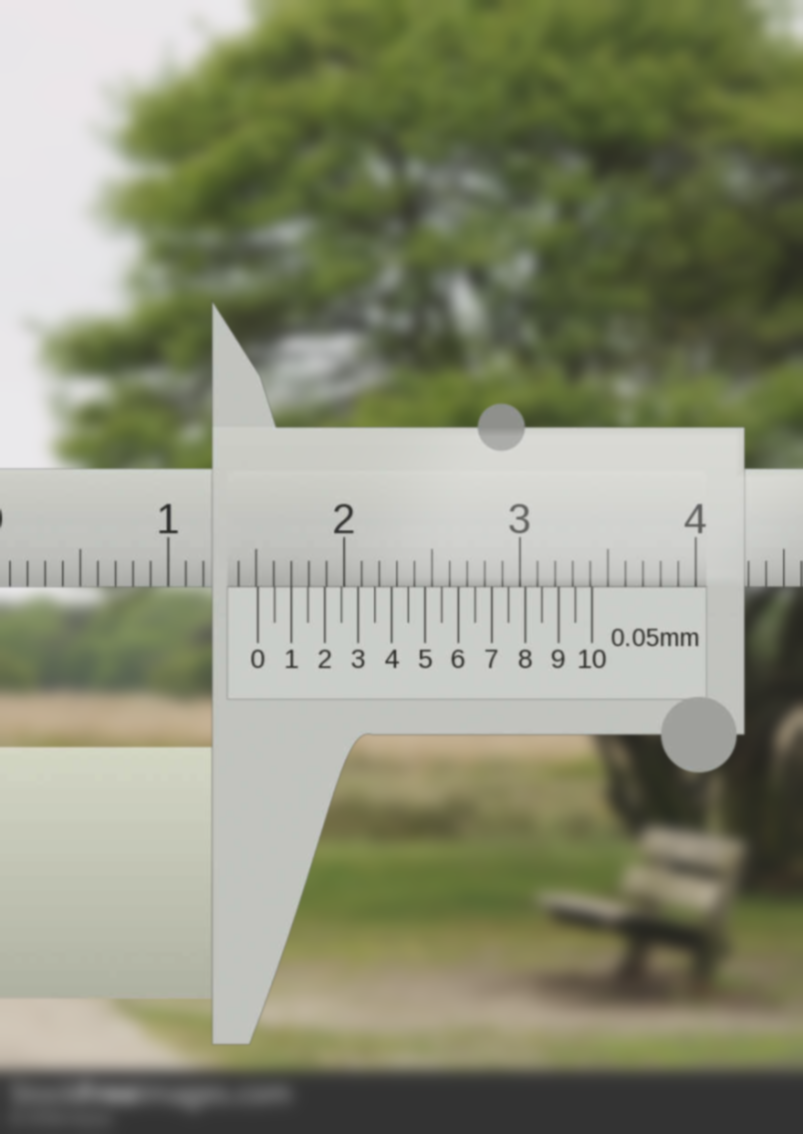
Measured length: 15.1 mm
